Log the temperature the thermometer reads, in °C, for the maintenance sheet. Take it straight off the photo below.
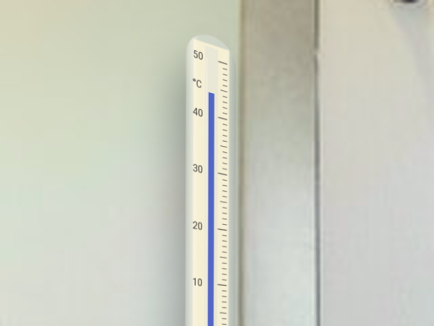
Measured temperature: 44 °C
